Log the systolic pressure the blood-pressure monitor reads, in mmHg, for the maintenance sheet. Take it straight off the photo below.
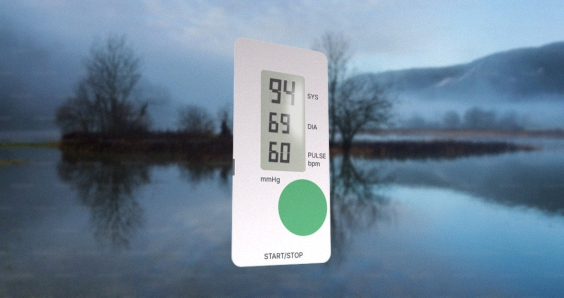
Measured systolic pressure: 94 mmHg
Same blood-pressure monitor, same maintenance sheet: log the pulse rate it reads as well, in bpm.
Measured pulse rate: 60 bpm
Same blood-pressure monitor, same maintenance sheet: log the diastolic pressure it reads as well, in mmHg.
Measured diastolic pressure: 69 mmHg
